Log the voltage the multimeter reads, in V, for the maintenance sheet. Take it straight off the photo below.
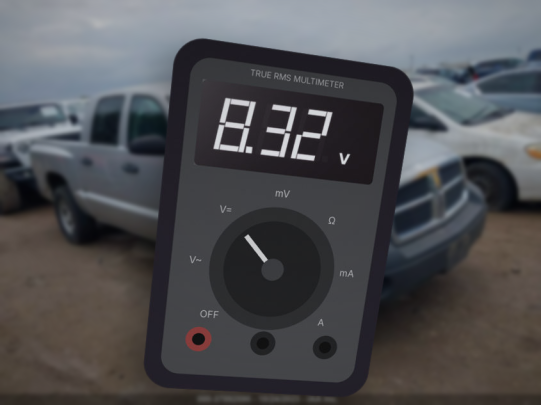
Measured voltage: 8.32 V
